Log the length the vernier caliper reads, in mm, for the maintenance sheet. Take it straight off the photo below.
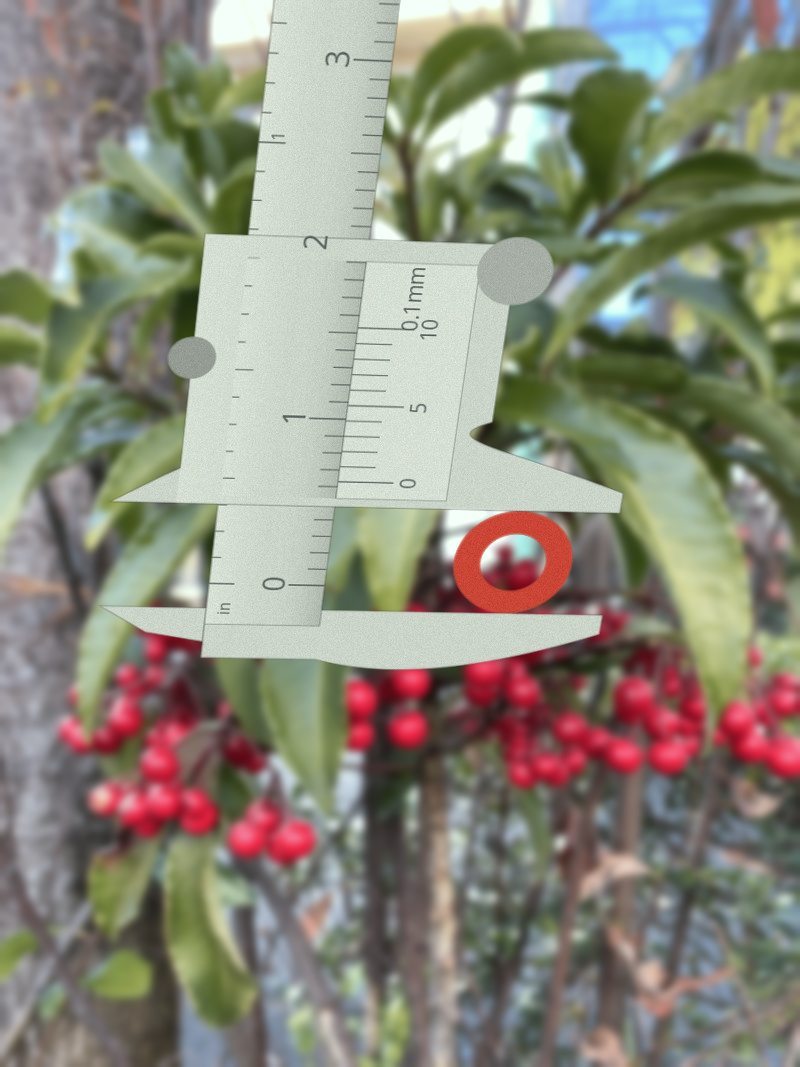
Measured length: 6.3 mm
